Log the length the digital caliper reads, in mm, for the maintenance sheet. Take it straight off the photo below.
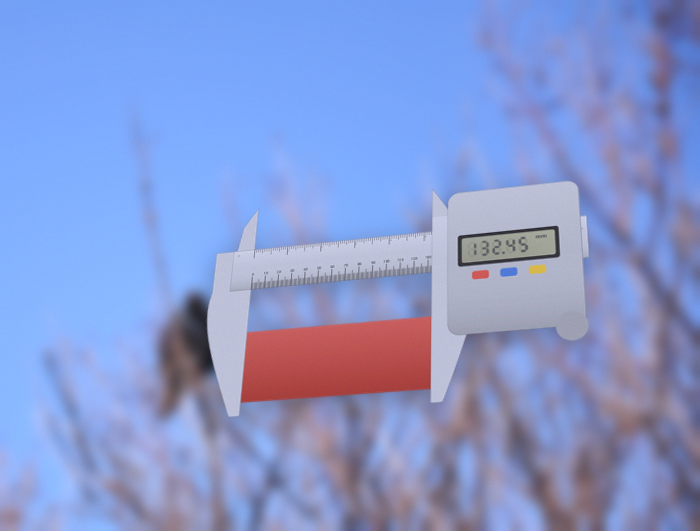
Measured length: 132.45 mm
